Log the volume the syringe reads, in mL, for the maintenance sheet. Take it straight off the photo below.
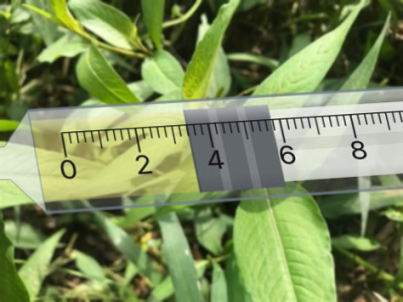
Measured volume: 3.4 mL
